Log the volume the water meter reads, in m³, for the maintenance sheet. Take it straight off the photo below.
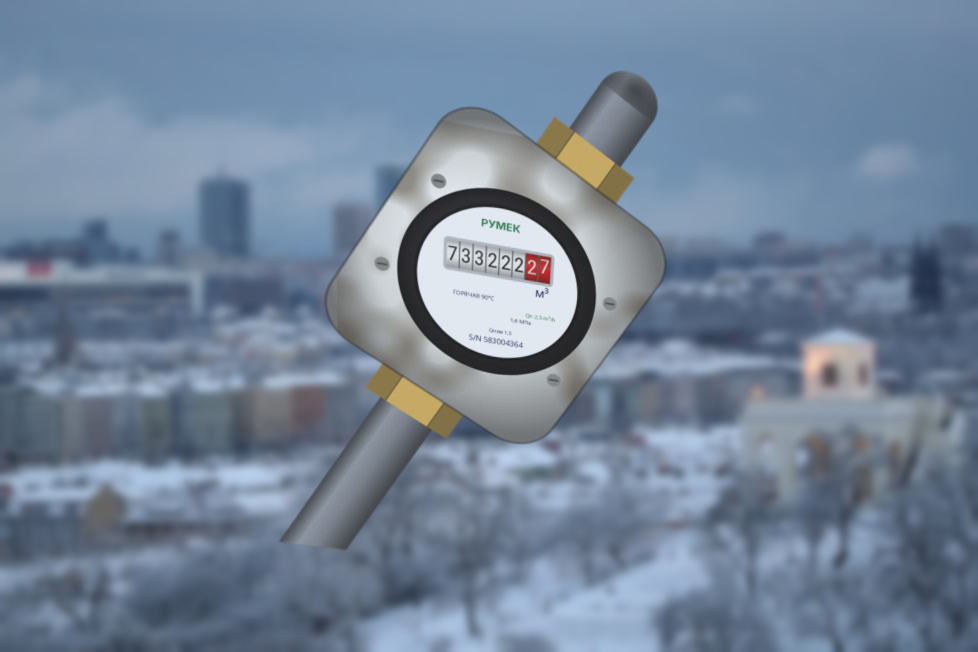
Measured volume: 733222.27 m³
